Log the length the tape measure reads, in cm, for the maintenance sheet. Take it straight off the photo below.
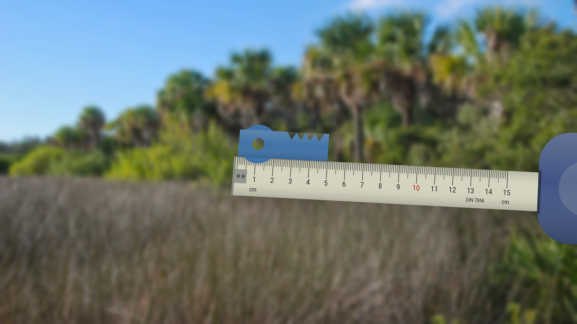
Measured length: 5 cm
